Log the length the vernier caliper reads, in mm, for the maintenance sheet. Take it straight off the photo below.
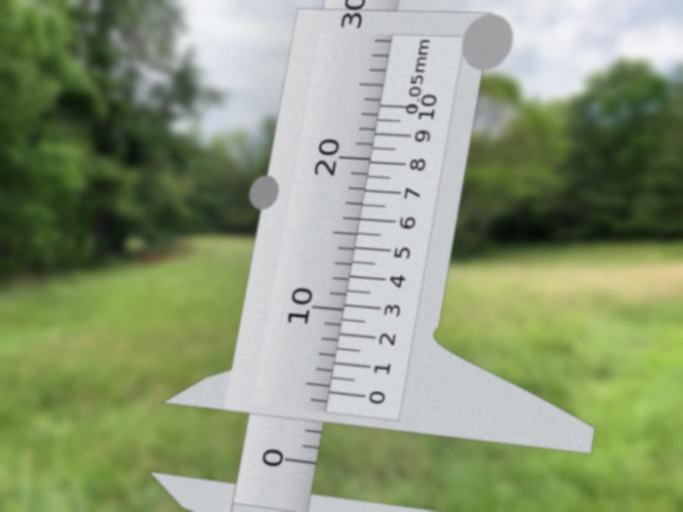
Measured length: 4.6 mm
